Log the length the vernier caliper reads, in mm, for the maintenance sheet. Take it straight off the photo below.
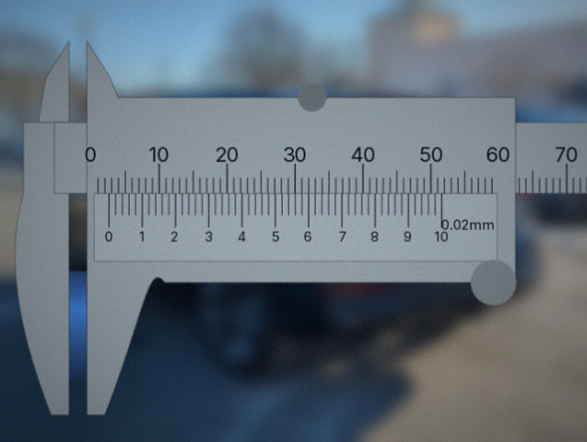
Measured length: 2.6 mm
